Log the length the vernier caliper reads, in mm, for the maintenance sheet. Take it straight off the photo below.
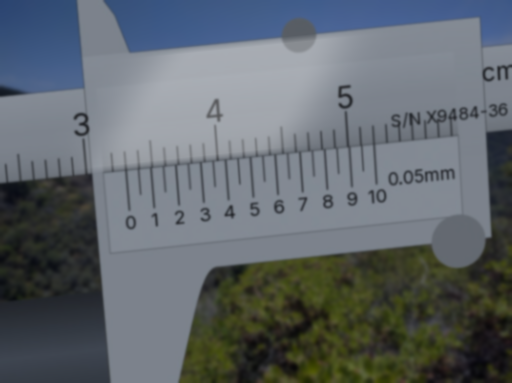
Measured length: 33.0 mm
